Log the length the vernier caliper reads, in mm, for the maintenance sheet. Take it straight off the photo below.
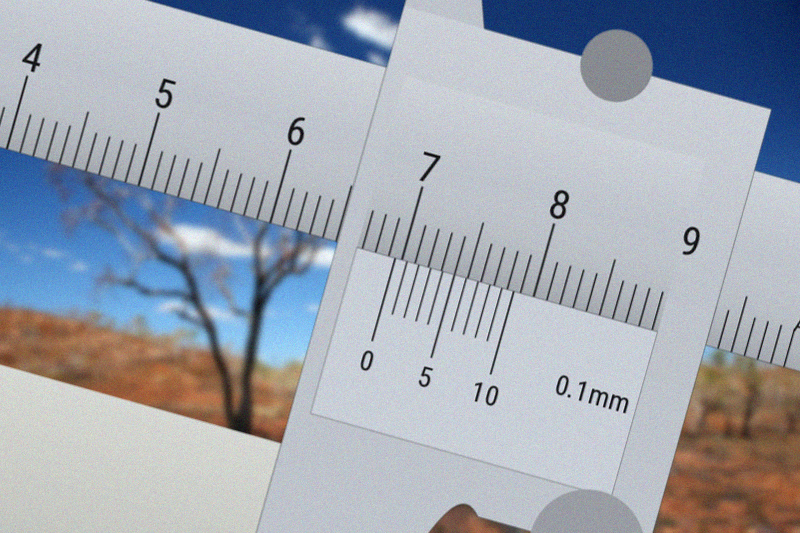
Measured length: 69.5 mm
